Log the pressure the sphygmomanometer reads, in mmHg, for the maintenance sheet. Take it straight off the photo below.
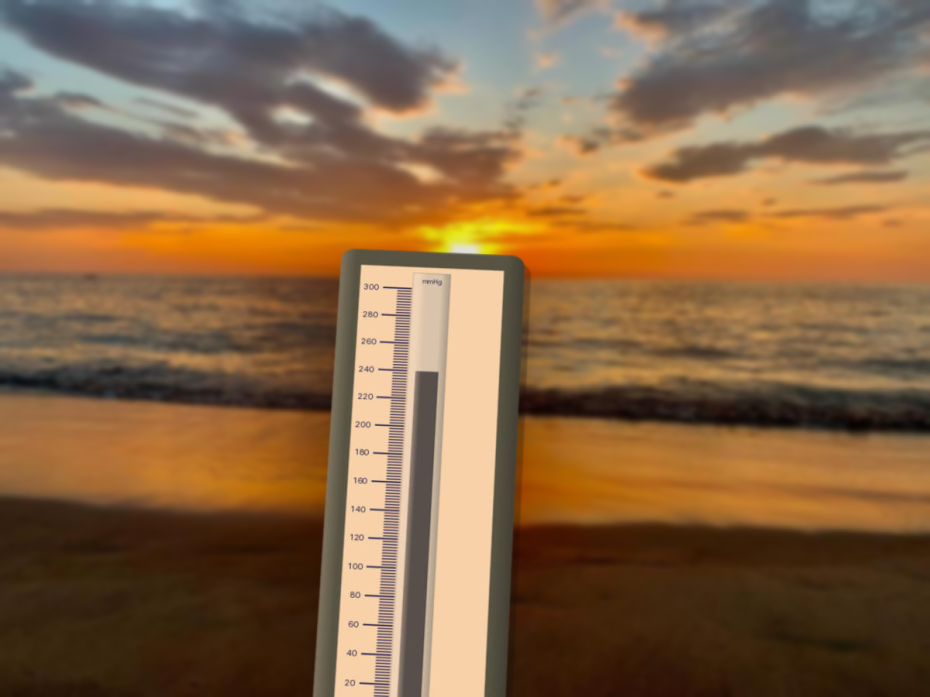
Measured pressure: 240 mmHg
